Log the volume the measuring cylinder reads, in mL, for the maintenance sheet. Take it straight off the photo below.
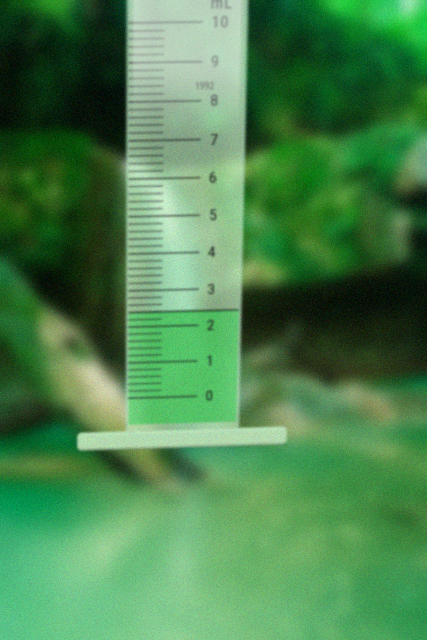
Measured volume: 2.4 mL
